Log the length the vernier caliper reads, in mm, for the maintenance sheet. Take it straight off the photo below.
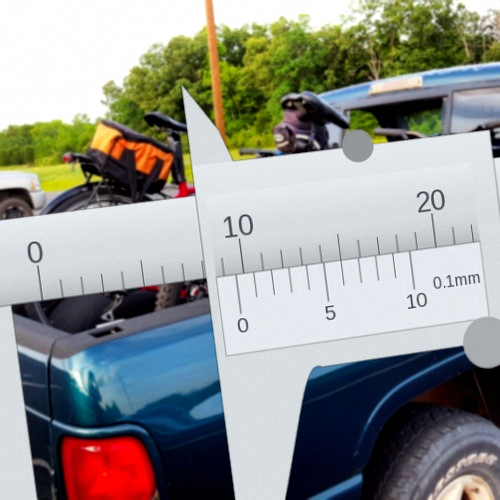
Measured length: 9.6 mm
